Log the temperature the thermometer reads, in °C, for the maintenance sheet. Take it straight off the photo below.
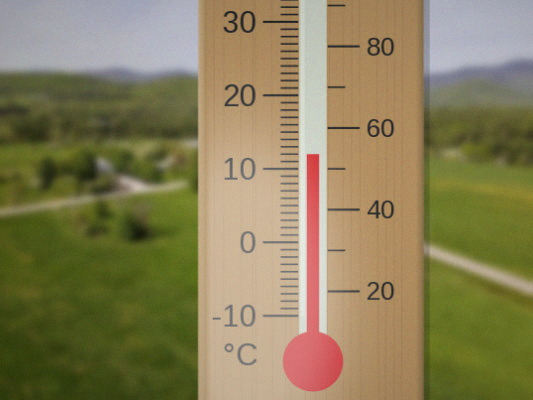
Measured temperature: 12 °C
